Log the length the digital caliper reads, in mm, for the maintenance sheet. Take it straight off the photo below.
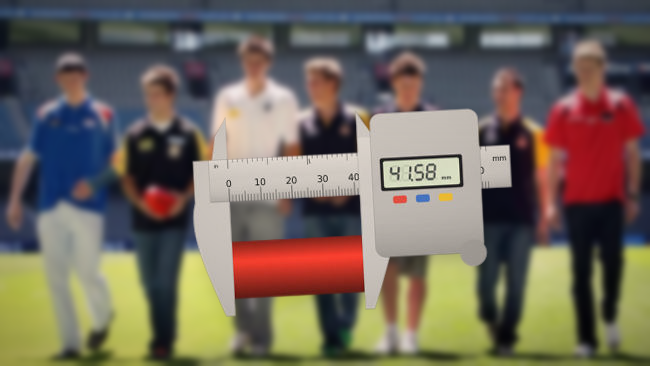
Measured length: 41.58 mm
